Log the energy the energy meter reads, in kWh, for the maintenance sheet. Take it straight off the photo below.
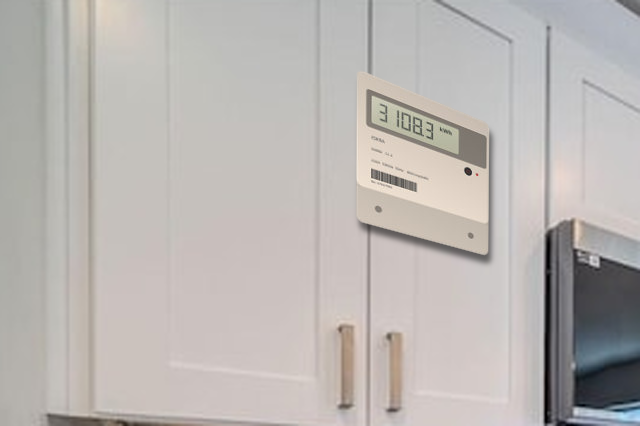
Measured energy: 3108.3 kWh
